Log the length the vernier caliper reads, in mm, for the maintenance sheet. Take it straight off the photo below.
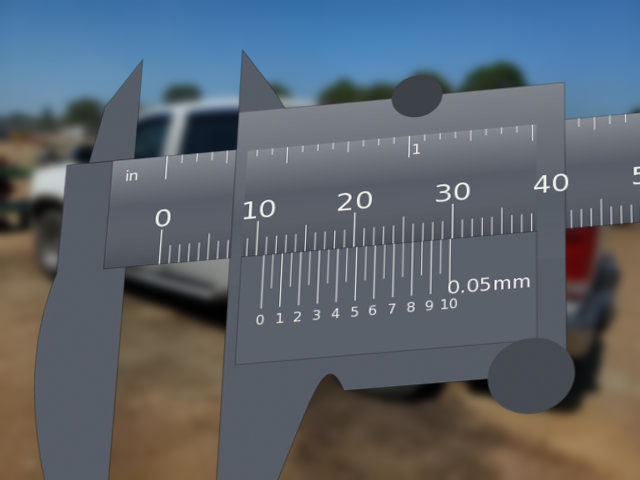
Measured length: 10.8 mm
